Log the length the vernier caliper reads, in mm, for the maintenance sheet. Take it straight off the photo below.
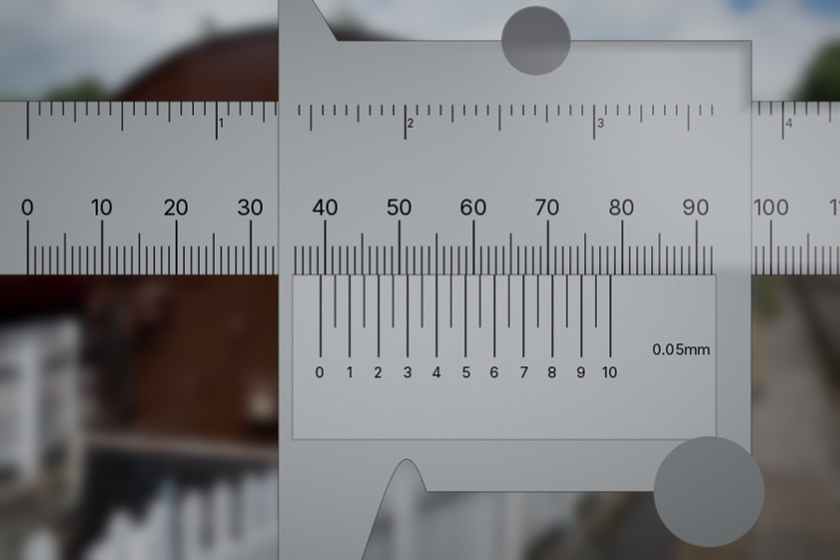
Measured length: 39.4 mm
